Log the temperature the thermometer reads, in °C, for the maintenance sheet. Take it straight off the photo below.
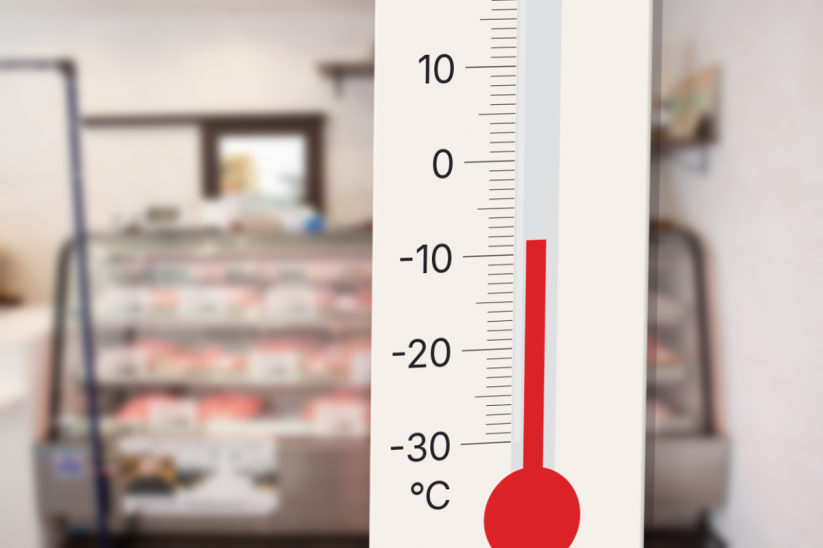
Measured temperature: -8.5 °C
